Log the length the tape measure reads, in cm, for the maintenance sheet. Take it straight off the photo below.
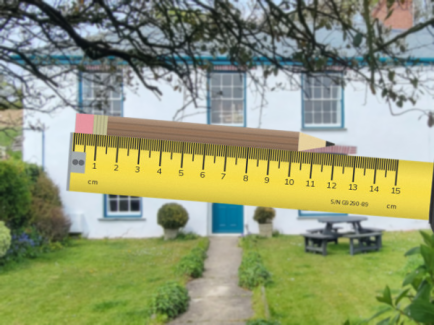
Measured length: 12 cm
